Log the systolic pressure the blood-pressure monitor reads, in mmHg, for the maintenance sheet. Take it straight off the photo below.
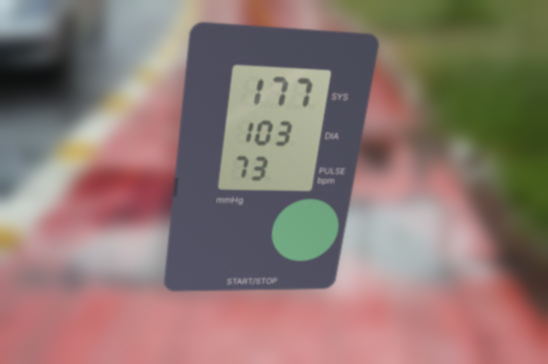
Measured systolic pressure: 177 mmHg
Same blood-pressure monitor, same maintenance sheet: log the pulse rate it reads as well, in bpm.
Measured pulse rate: 73 bpm
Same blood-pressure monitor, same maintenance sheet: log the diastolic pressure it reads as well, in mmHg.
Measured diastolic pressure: 103 mmHg
